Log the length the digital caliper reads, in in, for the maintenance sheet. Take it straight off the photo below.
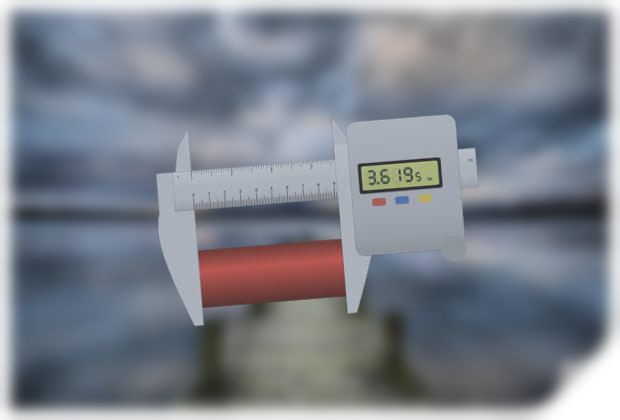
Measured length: 3.6195 in
